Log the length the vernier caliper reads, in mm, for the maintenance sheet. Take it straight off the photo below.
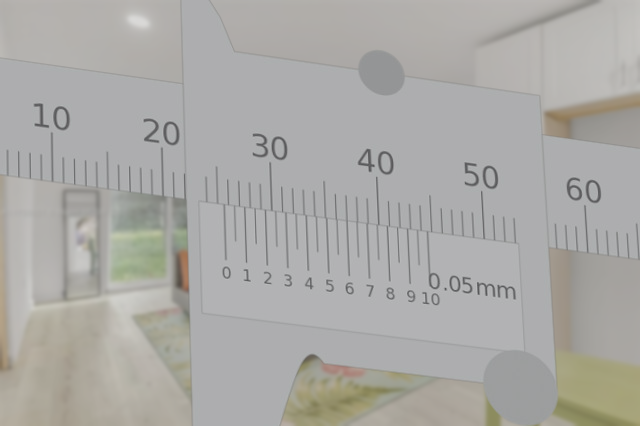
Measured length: 25.6 mm
